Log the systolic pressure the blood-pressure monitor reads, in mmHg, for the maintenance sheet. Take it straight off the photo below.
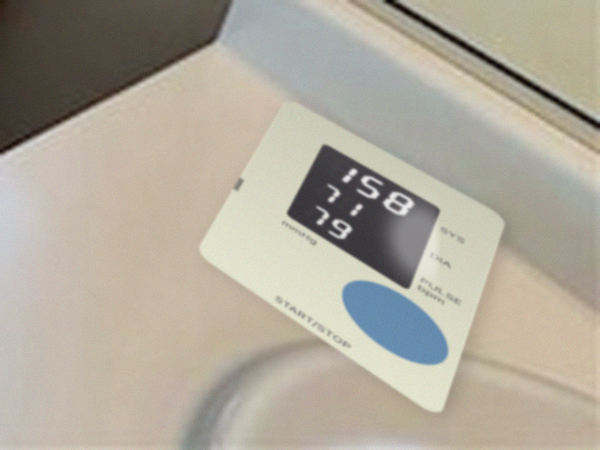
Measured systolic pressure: 158 mmHg
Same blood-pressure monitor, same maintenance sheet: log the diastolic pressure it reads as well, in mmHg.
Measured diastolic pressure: 71 mmHg
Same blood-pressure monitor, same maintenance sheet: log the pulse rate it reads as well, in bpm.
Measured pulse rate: 79 bpm
